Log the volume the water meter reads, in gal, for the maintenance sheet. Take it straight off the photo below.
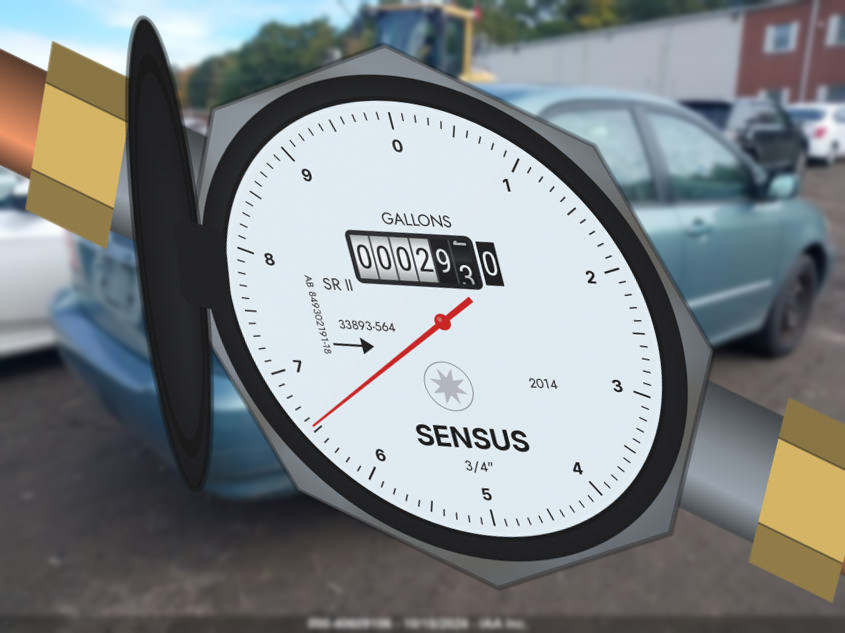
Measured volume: 2926.5 gal
